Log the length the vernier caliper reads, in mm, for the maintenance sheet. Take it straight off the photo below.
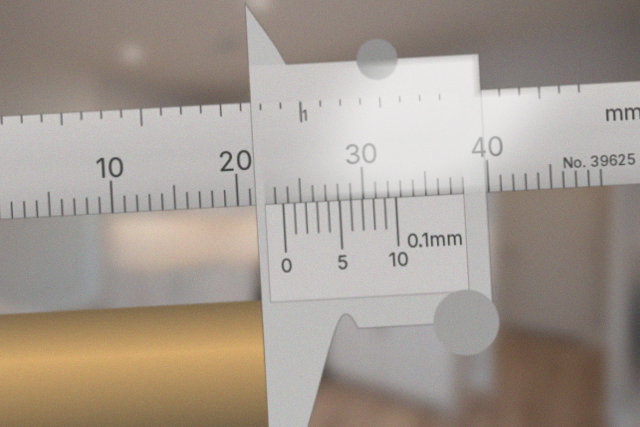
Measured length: 23.6 mm
